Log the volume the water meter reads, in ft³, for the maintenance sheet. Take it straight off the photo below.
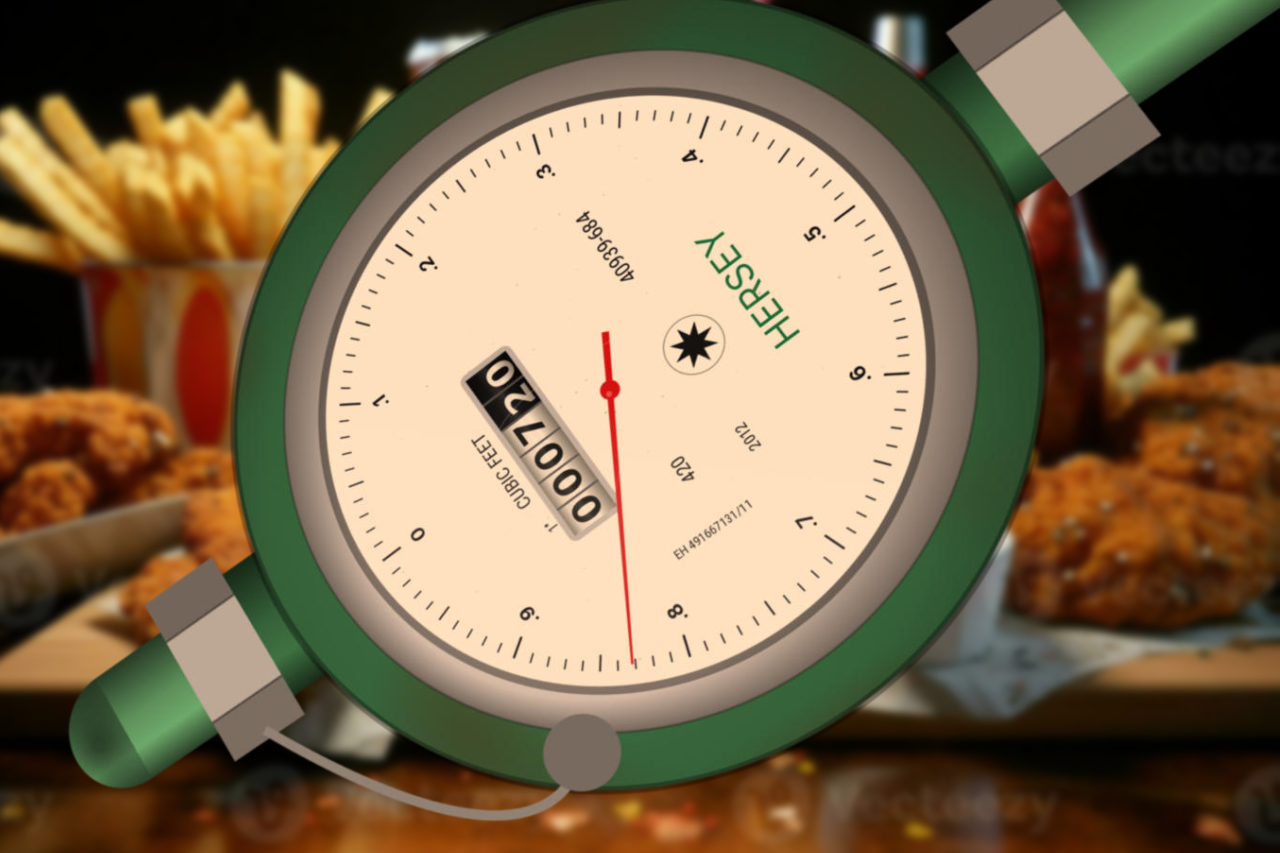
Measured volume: 719.83 ft³
